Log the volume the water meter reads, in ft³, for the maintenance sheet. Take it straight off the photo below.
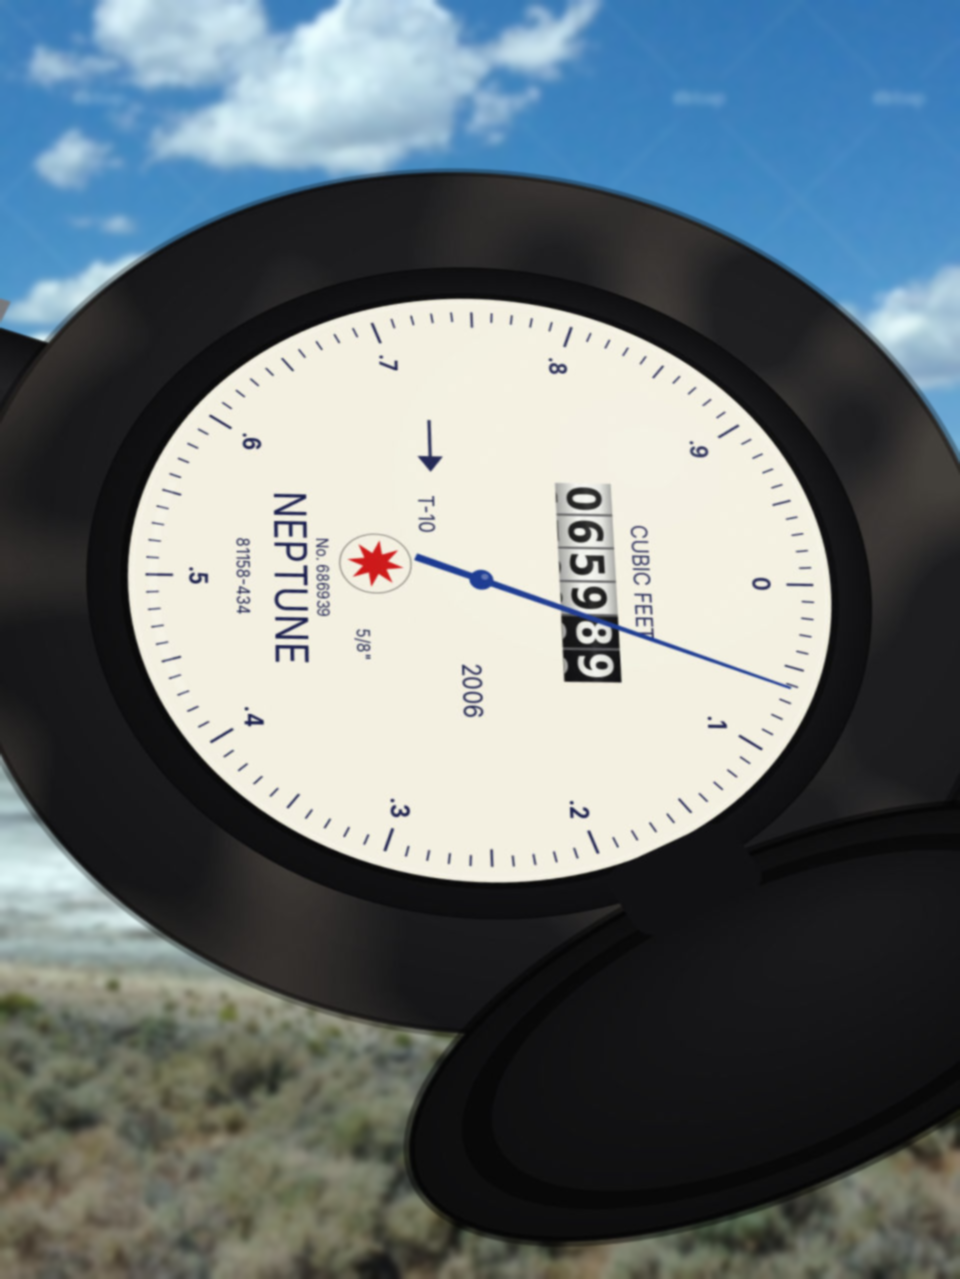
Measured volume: 65989.06 ft³
